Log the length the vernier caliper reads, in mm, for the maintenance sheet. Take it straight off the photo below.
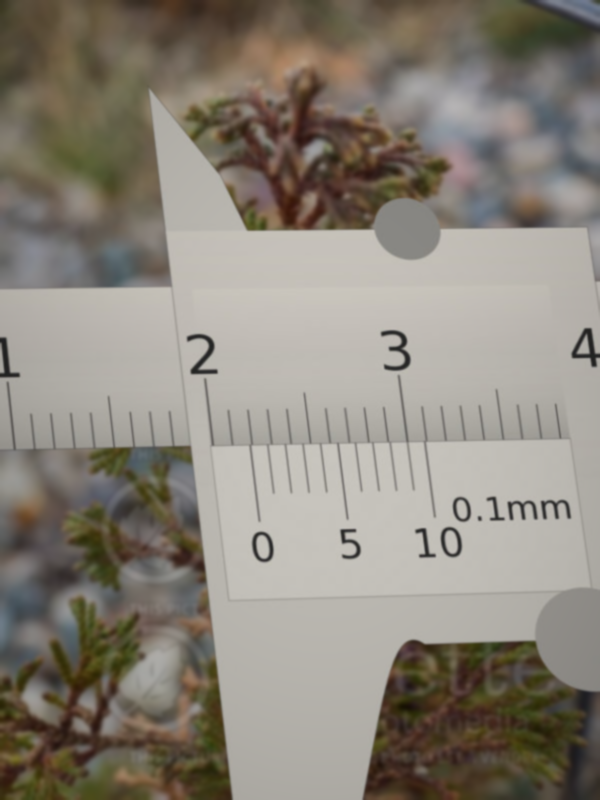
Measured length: 21.9 mm
